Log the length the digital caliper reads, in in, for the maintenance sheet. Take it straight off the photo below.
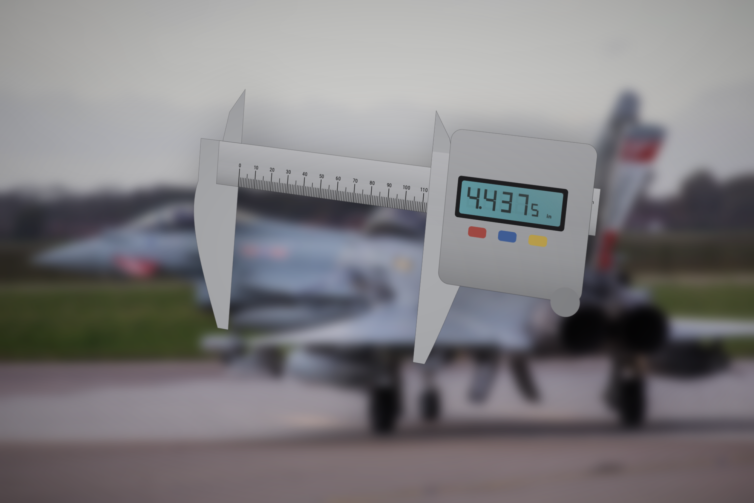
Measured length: 4.4375 in
